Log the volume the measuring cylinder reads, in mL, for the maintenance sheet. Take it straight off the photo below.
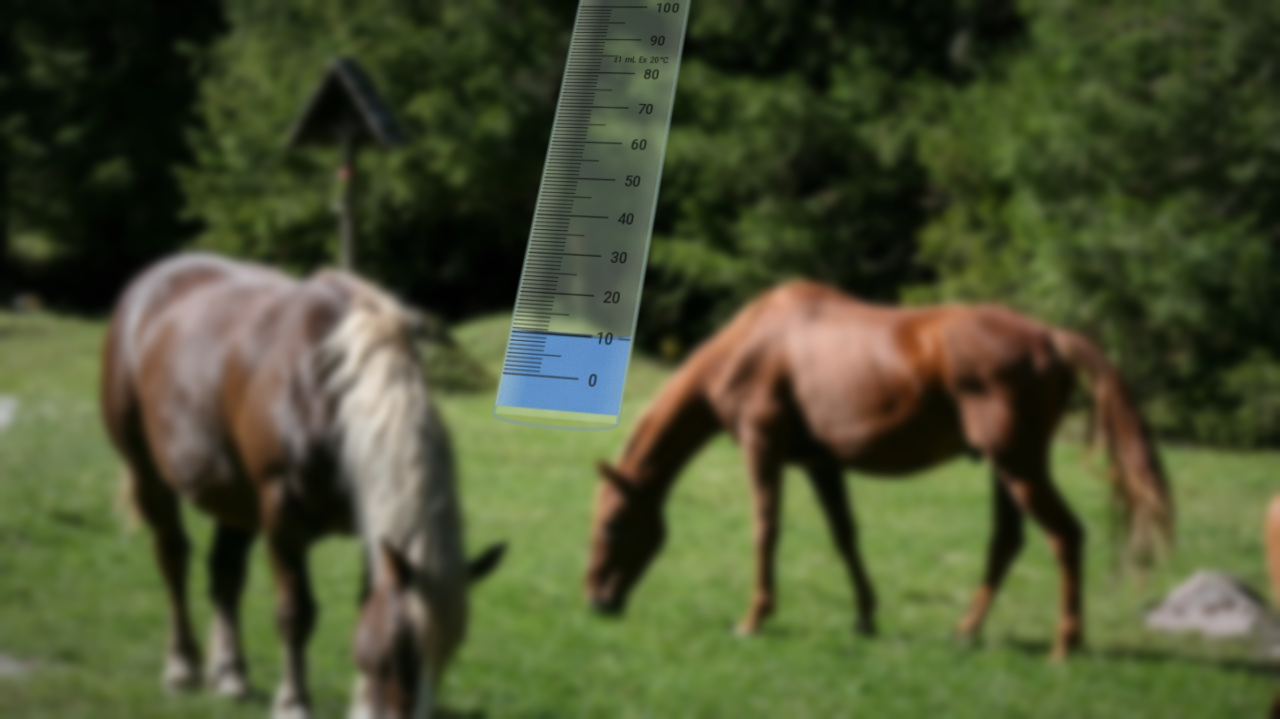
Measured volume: 10 mL
